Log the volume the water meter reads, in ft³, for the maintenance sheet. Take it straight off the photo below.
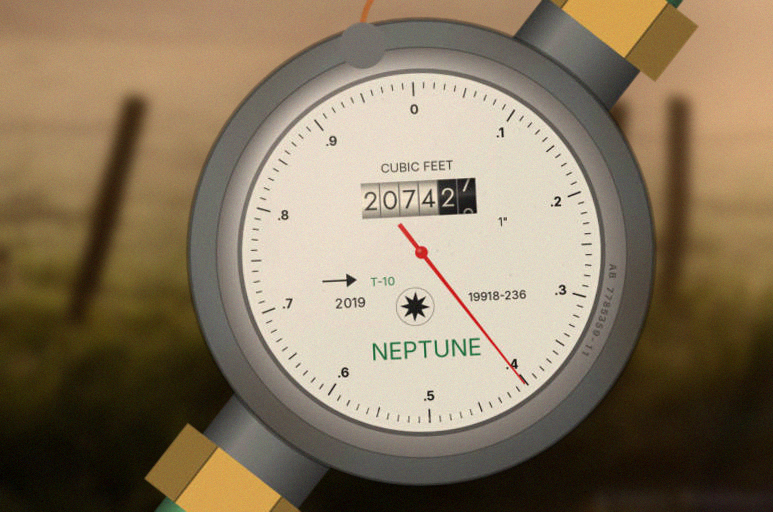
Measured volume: 207427.40 ft³
